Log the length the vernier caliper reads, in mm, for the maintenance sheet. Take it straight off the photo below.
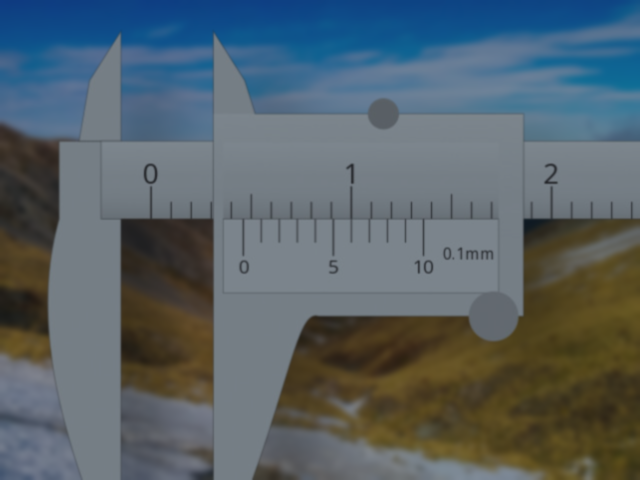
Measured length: 4.6 mm
